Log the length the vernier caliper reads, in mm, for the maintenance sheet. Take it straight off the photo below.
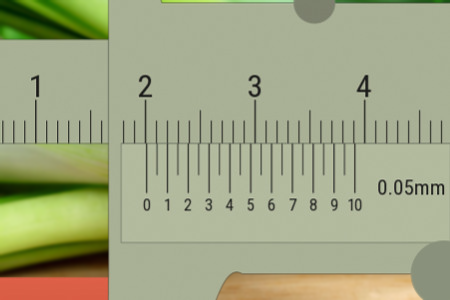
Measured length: 20.1 mm
